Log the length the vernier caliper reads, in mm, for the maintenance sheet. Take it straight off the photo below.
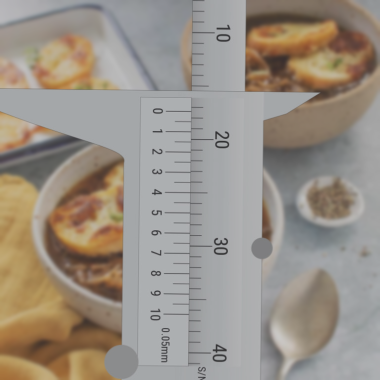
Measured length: 17.4 mm
